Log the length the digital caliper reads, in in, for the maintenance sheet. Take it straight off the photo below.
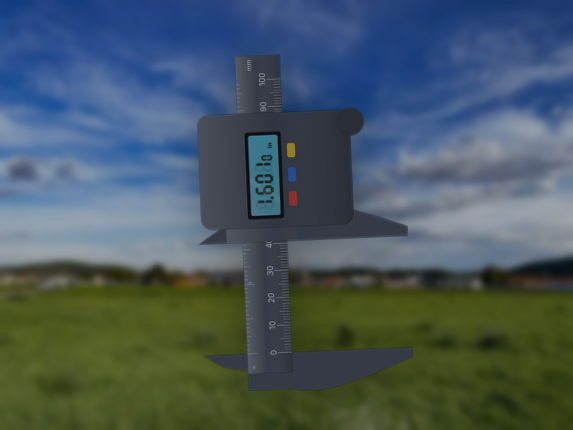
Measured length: 1.6010 in
